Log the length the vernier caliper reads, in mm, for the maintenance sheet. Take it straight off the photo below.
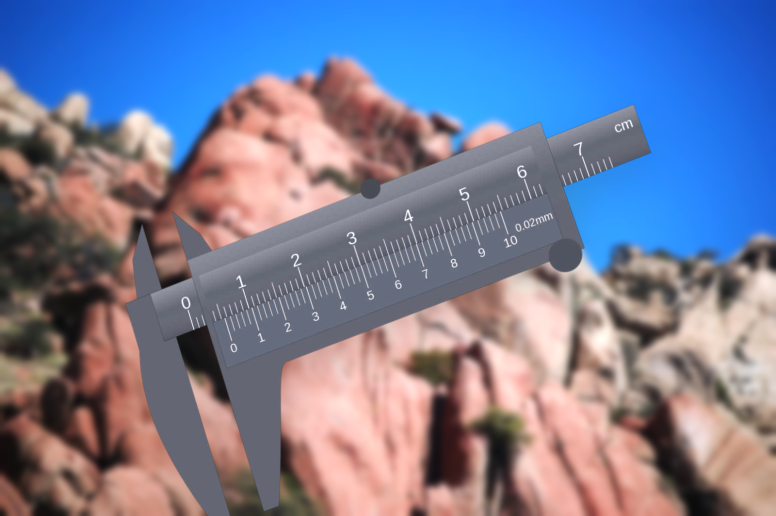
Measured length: 5.6 mm
